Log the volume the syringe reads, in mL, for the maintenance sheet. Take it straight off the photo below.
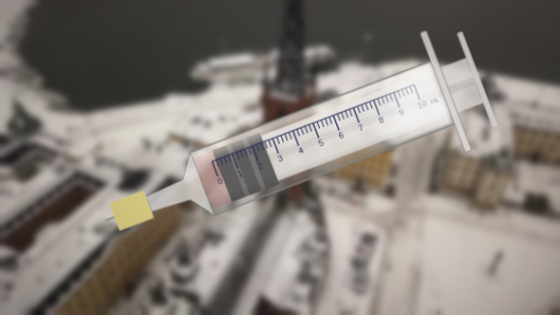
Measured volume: 0.2 mL
